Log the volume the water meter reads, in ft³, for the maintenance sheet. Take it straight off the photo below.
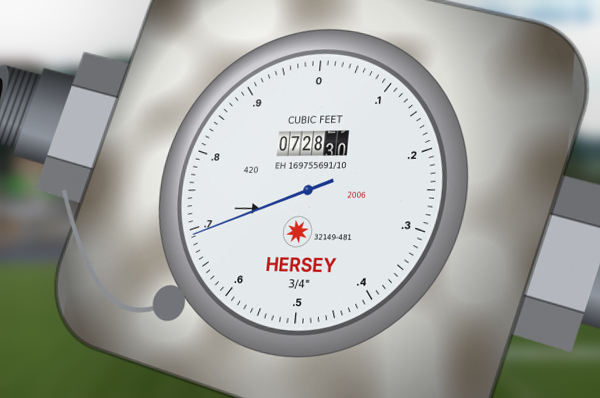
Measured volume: 72829.69 ft³
